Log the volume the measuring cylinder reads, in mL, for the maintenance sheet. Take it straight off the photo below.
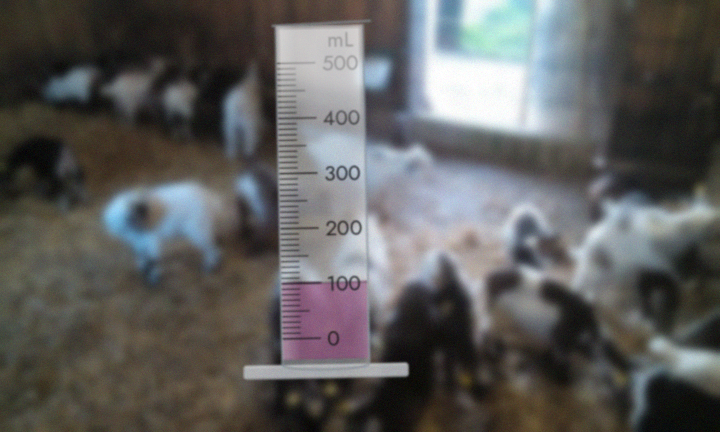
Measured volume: 100 mL
